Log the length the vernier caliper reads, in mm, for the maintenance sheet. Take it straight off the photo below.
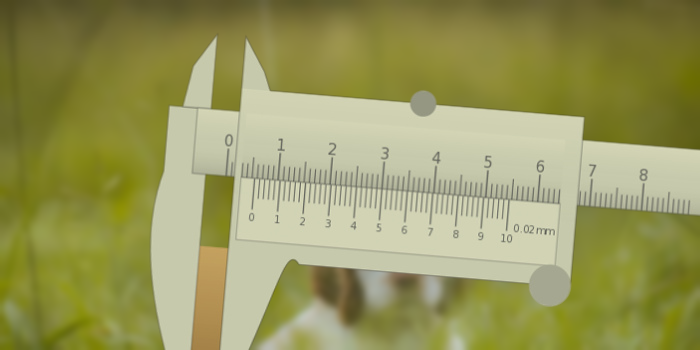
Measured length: 5.5 mm
